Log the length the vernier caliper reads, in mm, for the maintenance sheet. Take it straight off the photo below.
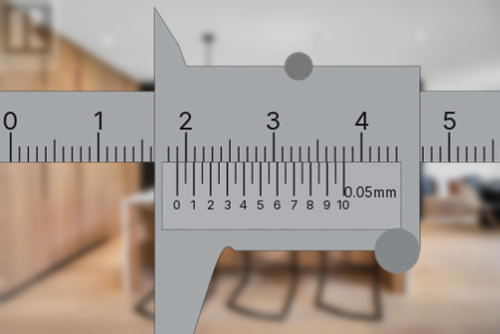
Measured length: 19.0 mm
